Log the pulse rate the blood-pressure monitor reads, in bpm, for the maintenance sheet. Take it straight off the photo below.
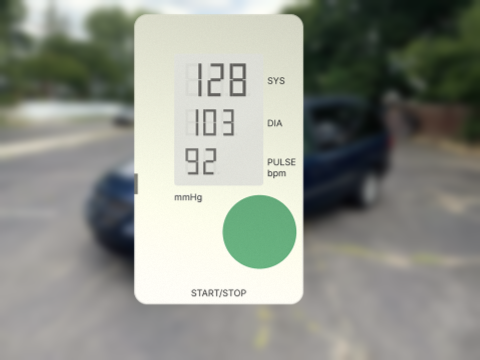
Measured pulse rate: 92 bpm
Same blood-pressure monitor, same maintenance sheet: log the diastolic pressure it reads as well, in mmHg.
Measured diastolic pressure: 103 mmHg
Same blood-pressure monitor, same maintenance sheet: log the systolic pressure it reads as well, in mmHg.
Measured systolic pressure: 128 mmHg
